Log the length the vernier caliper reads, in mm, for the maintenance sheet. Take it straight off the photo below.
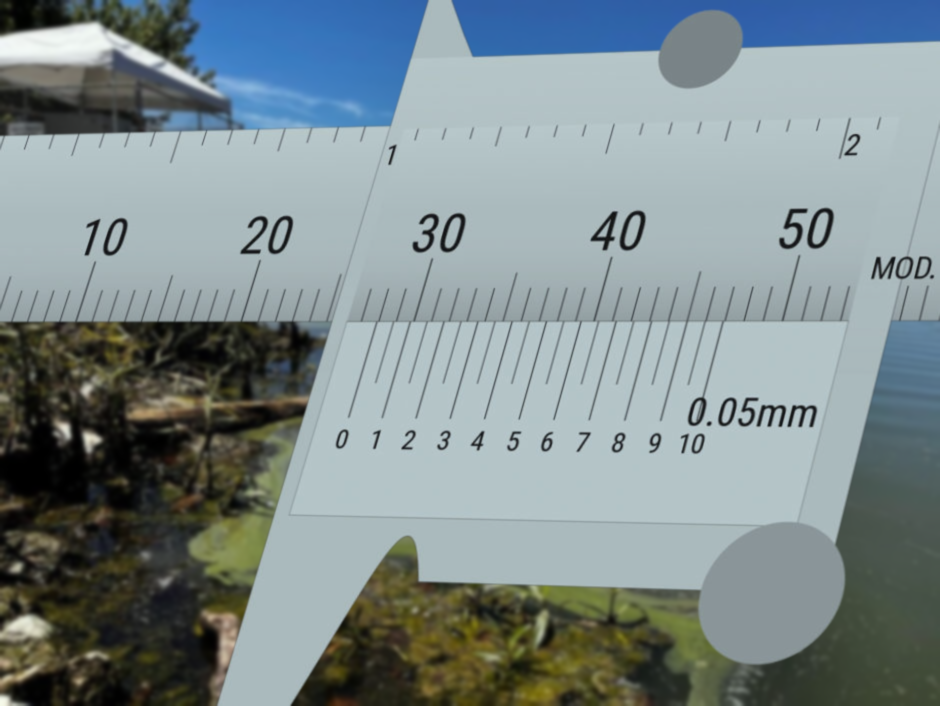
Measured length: 27.9 mm
